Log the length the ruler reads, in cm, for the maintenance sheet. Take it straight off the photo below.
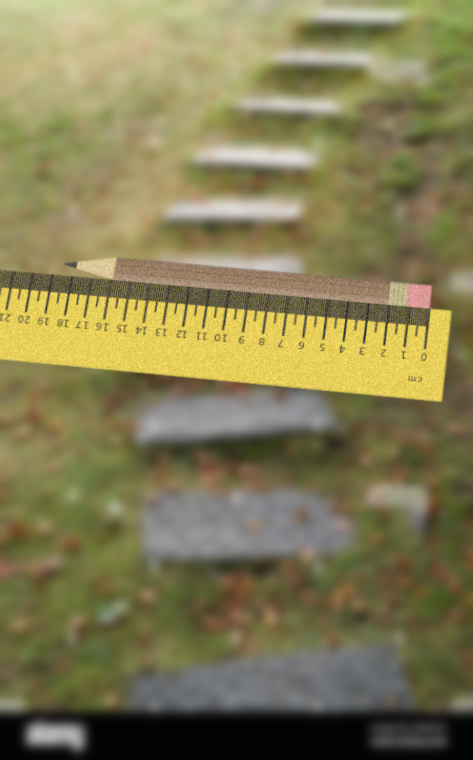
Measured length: 18.5 cm
